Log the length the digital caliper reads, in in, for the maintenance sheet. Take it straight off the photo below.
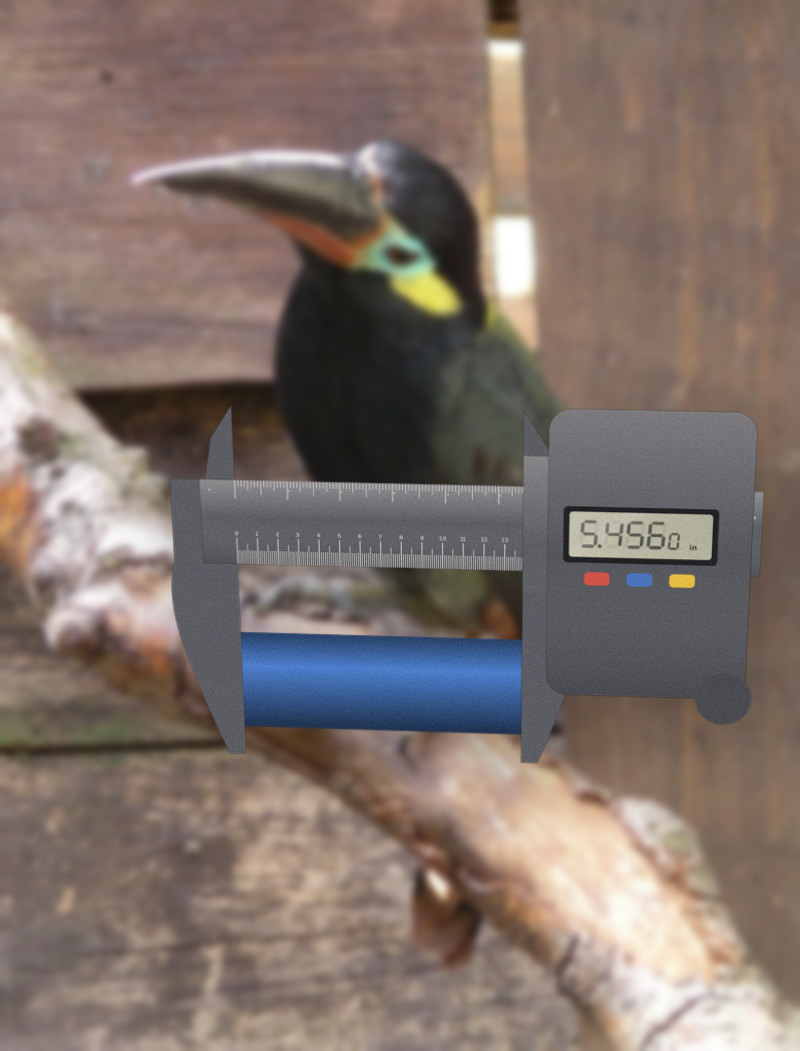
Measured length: 5.4560 in
